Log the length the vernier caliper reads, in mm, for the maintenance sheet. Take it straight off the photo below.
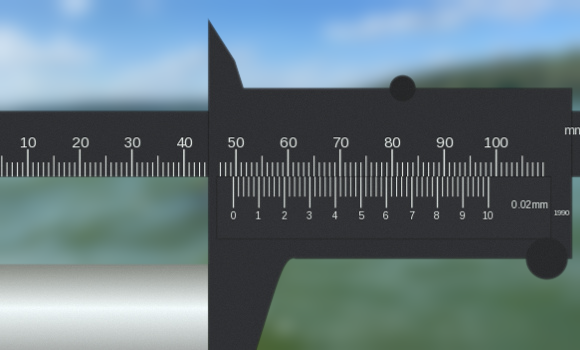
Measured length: 49.5 mm
